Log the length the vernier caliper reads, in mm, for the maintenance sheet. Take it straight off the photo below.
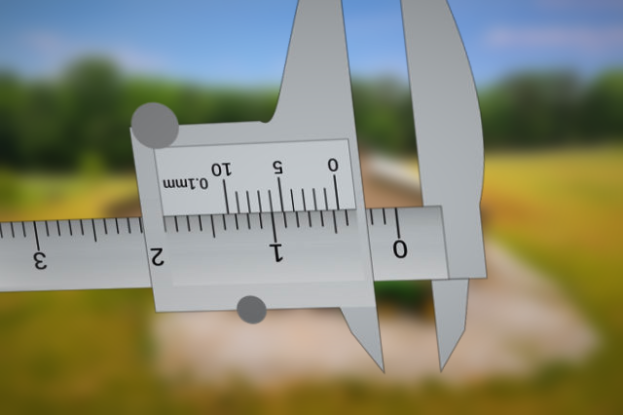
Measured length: 4.6 mm
